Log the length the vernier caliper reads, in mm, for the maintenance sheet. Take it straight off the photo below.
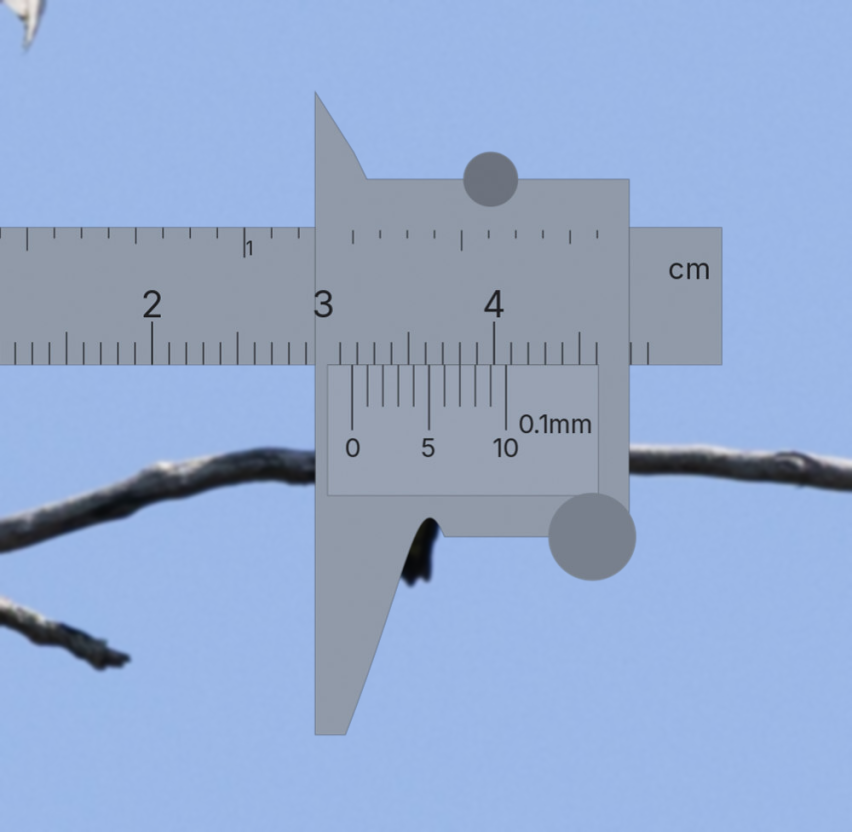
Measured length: 31.7 mm
